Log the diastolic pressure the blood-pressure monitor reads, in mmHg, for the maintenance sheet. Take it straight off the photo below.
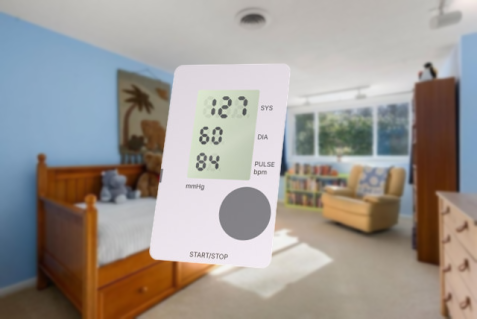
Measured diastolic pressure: 60 mmHg
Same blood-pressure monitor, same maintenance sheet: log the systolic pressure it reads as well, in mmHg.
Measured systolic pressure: 127 mmHg
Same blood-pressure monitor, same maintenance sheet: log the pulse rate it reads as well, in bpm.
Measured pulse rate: 84 bpm
